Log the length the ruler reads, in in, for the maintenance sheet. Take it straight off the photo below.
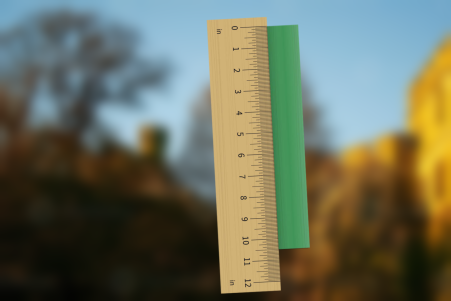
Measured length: 10.5 in
